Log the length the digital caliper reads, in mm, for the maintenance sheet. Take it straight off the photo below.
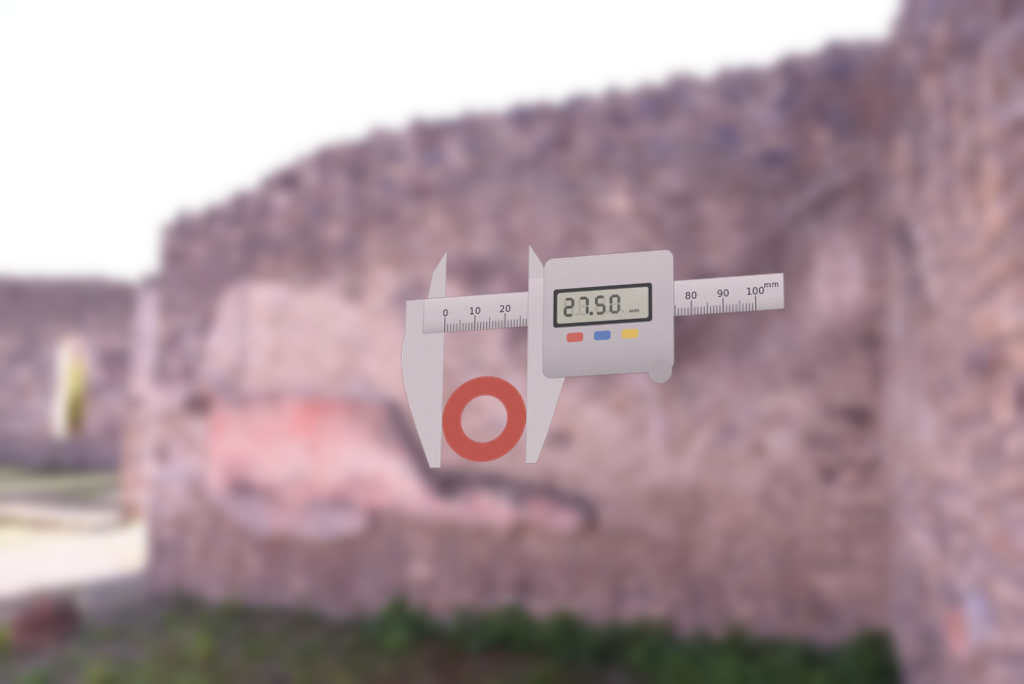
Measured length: 27.50 mm
